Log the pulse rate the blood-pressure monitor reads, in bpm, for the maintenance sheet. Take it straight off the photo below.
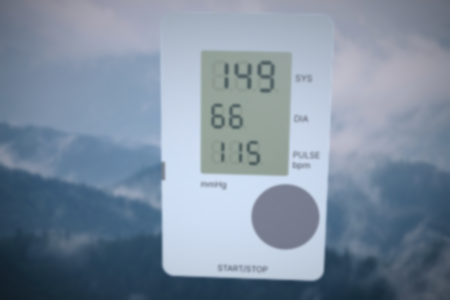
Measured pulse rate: 115 bpm
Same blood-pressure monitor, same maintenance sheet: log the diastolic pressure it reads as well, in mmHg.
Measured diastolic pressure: 66 mmHg
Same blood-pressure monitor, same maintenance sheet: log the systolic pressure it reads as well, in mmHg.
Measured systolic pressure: 149 mmHg
